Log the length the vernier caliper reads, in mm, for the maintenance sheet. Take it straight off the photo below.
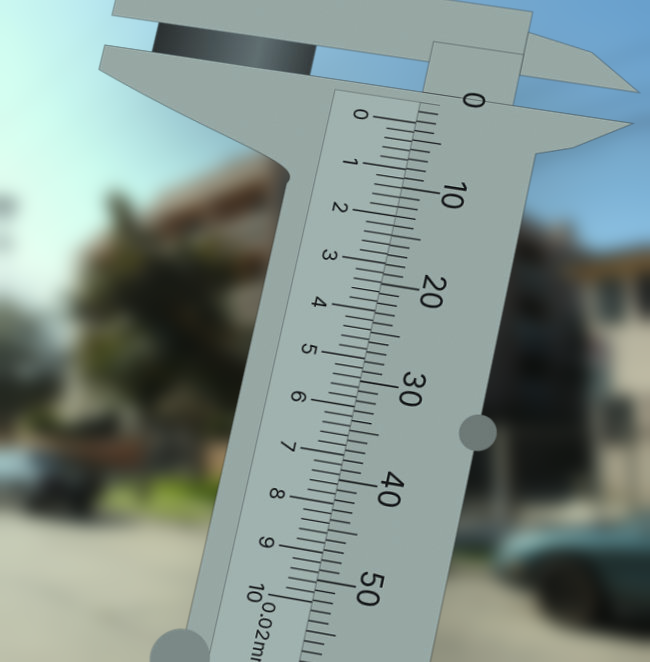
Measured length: 3.2 mm
